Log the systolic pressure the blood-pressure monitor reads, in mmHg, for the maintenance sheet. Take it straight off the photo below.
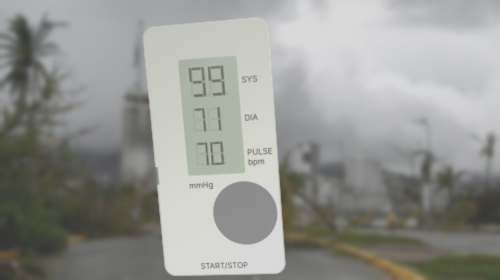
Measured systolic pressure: 99 mmHg
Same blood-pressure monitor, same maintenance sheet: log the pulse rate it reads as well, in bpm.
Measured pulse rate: 70 bpm
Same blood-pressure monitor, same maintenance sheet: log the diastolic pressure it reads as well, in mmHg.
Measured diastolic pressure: 71 mmHg
